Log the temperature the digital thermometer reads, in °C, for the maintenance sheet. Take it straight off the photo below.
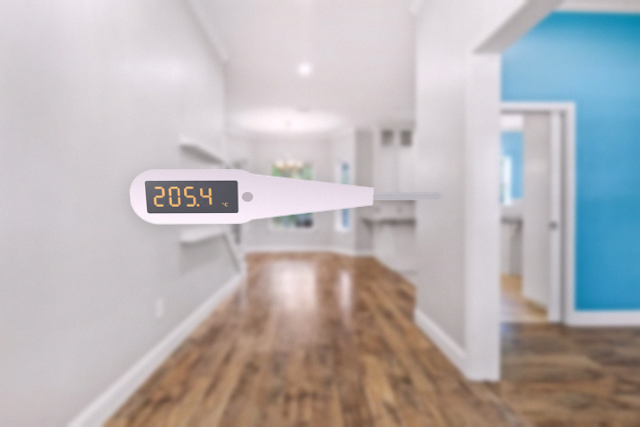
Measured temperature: 205.4 °C
